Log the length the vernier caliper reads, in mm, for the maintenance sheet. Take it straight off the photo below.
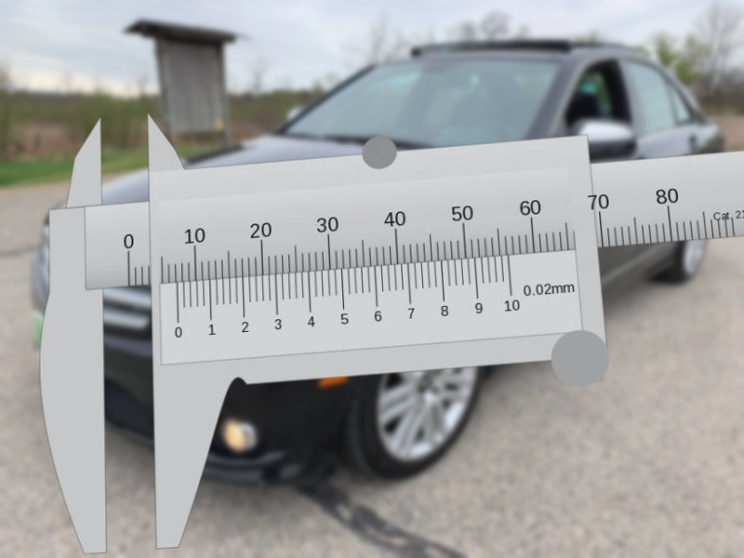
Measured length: 7.2 mm
